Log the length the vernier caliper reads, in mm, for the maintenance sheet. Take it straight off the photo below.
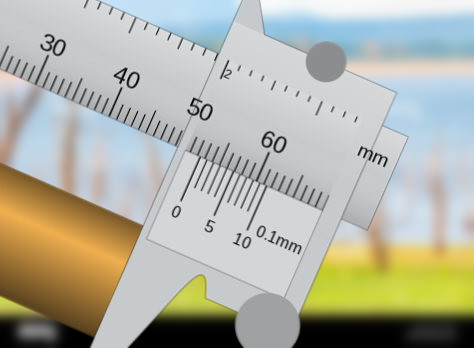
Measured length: 52.4 mm
